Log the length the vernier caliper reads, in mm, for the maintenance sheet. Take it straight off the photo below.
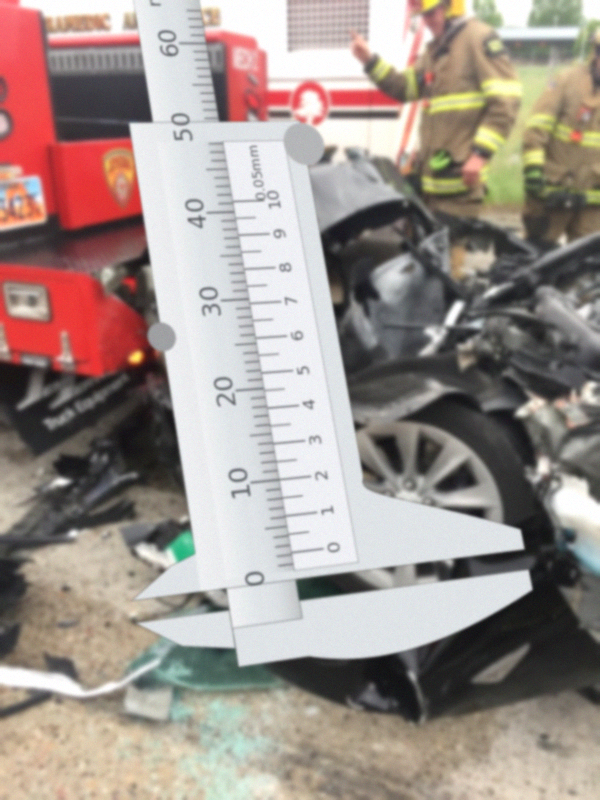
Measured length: 2.2 mm
